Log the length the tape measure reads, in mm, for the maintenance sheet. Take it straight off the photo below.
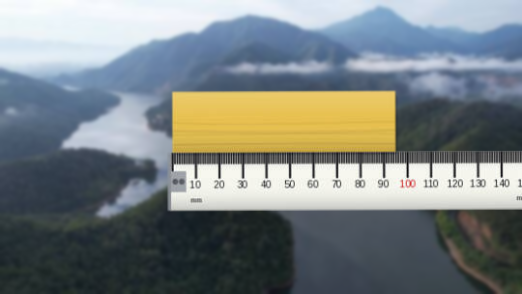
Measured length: 95 mm
